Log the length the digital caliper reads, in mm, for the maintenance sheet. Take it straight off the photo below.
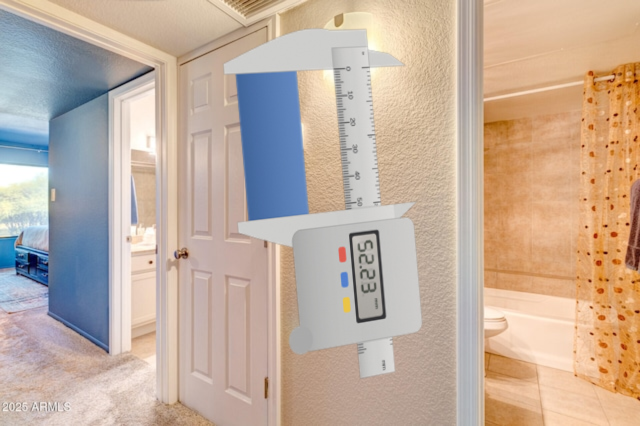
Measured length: 52.23 mm
